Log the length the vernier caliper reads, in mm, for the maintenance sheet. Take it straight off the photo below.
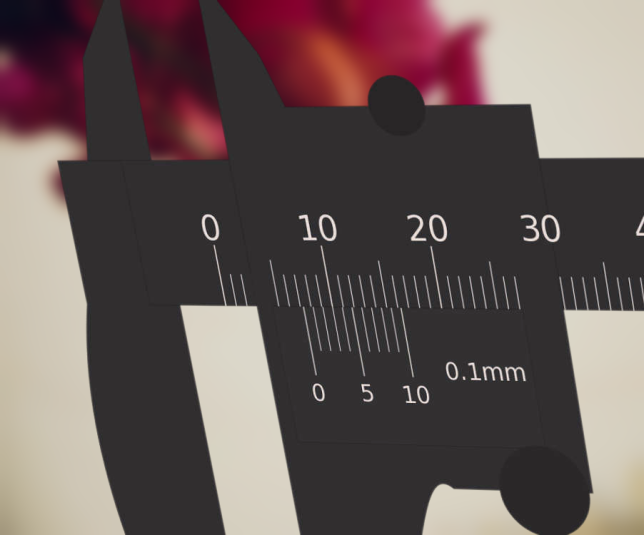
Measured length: 7.3 mm
